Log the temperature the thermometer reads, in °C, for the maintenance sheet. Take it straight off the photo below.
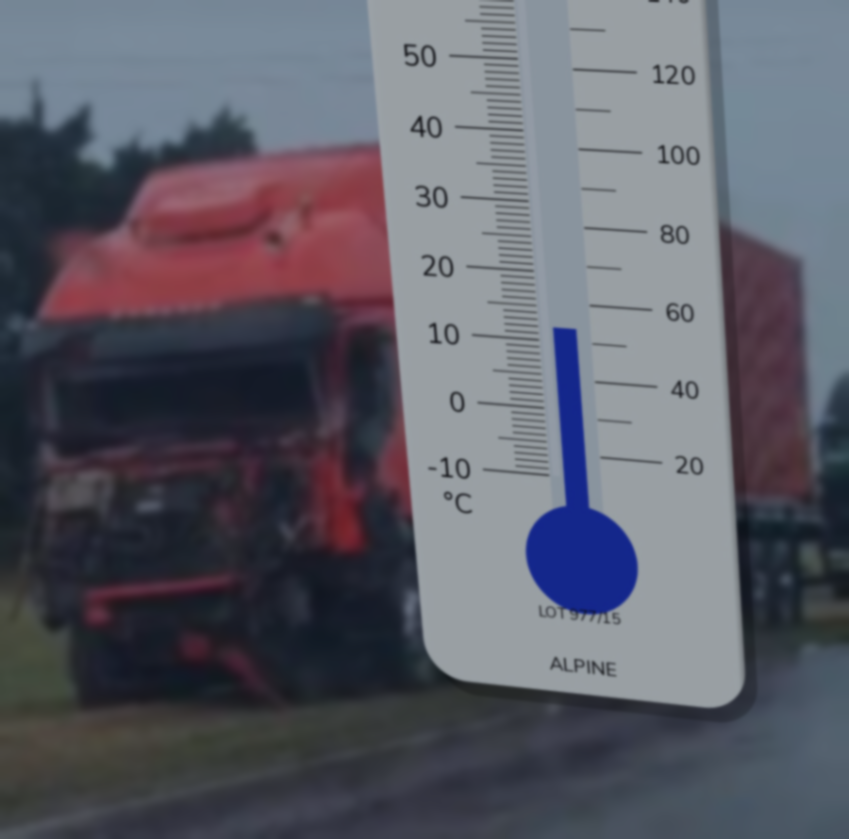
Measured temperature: 12 °C
